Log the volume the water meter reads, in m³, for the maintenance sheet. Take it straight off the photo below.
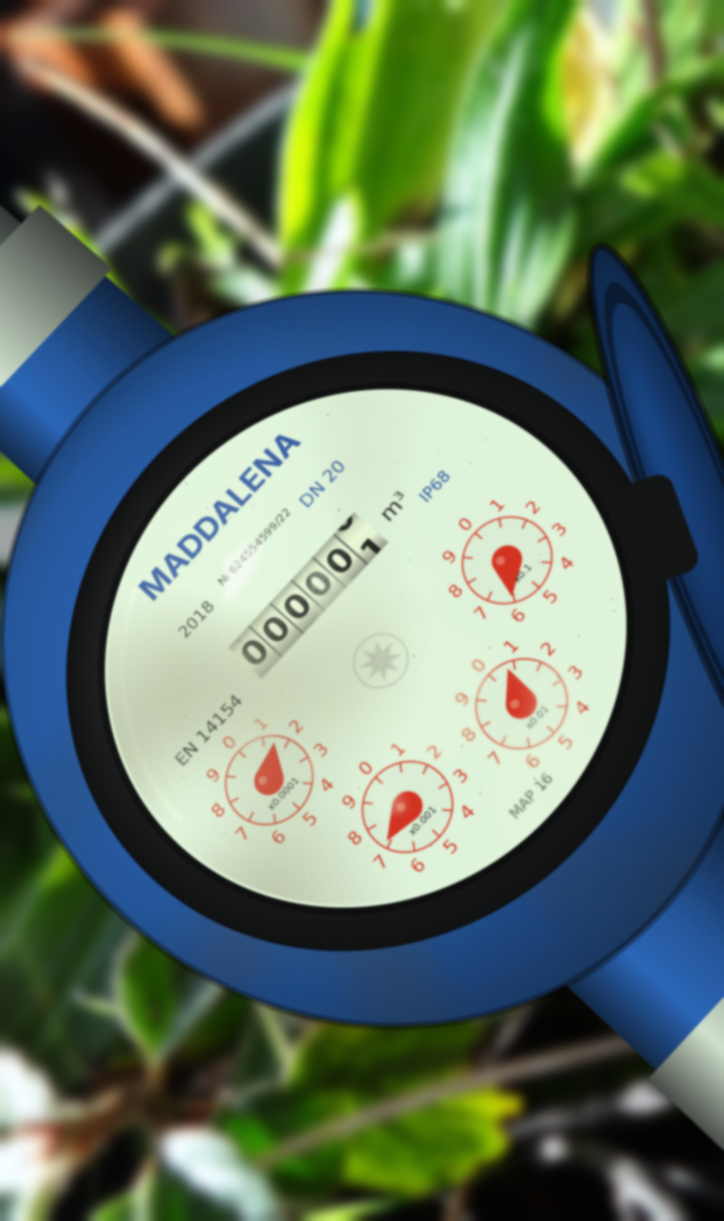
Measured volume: 0.6071 m³
